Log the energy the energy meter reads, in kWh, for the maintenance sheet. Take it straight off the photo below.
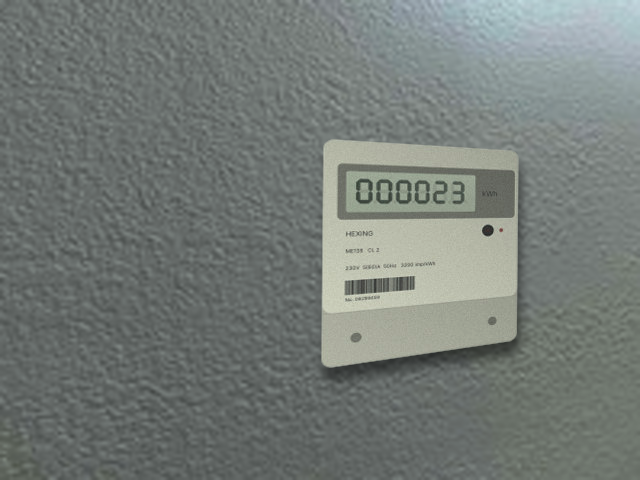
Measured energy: 23 kWh
